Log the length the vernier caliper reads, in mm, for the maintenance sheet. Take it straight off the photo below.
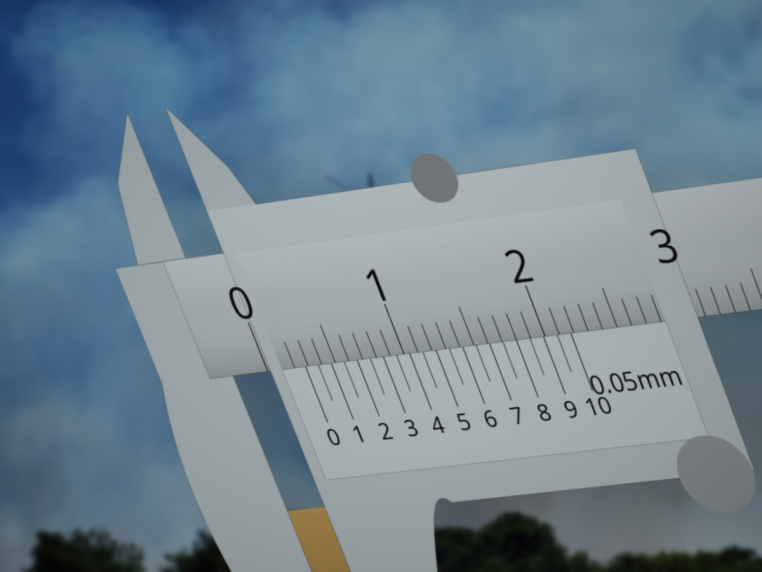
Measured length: 2.8 mm
